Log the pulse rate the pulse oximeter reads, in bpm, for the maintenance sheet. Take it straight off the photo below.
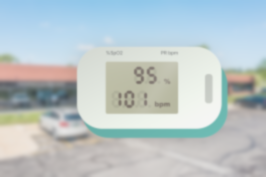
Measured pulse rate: 101 bpm
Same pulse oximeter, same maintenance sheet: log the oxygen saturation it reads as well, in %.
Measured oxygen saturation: 95 %
